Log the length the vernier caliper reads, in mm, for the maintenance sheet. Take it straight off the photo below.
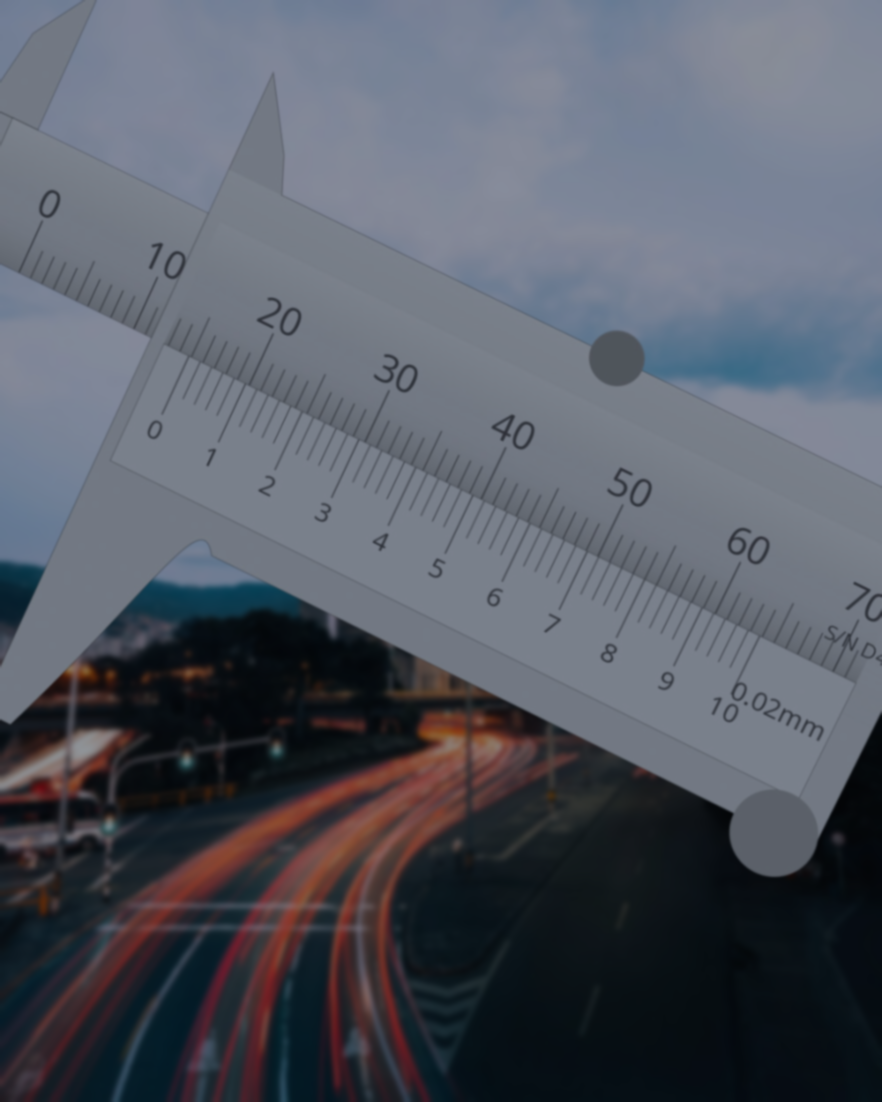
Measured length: 14.8 mm
